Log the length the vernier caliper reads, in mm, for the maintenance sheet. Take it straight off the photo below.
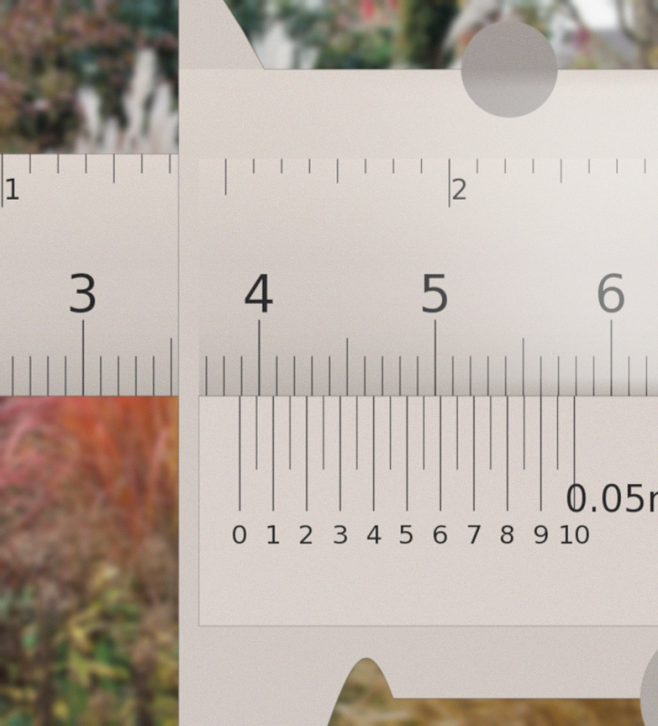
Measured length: 38.9 mm
